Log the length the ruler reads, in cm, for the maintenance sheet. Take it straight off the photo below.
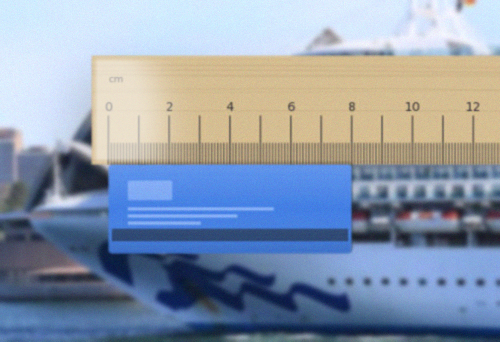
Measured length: 8 cm
